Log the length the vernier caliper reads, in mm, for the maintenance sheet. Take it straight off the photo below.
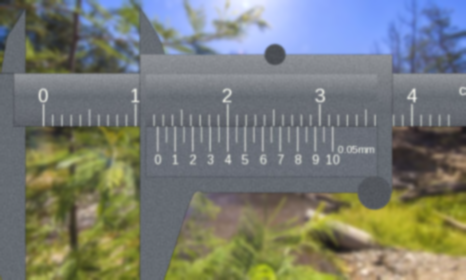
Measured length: 12.4 mm
